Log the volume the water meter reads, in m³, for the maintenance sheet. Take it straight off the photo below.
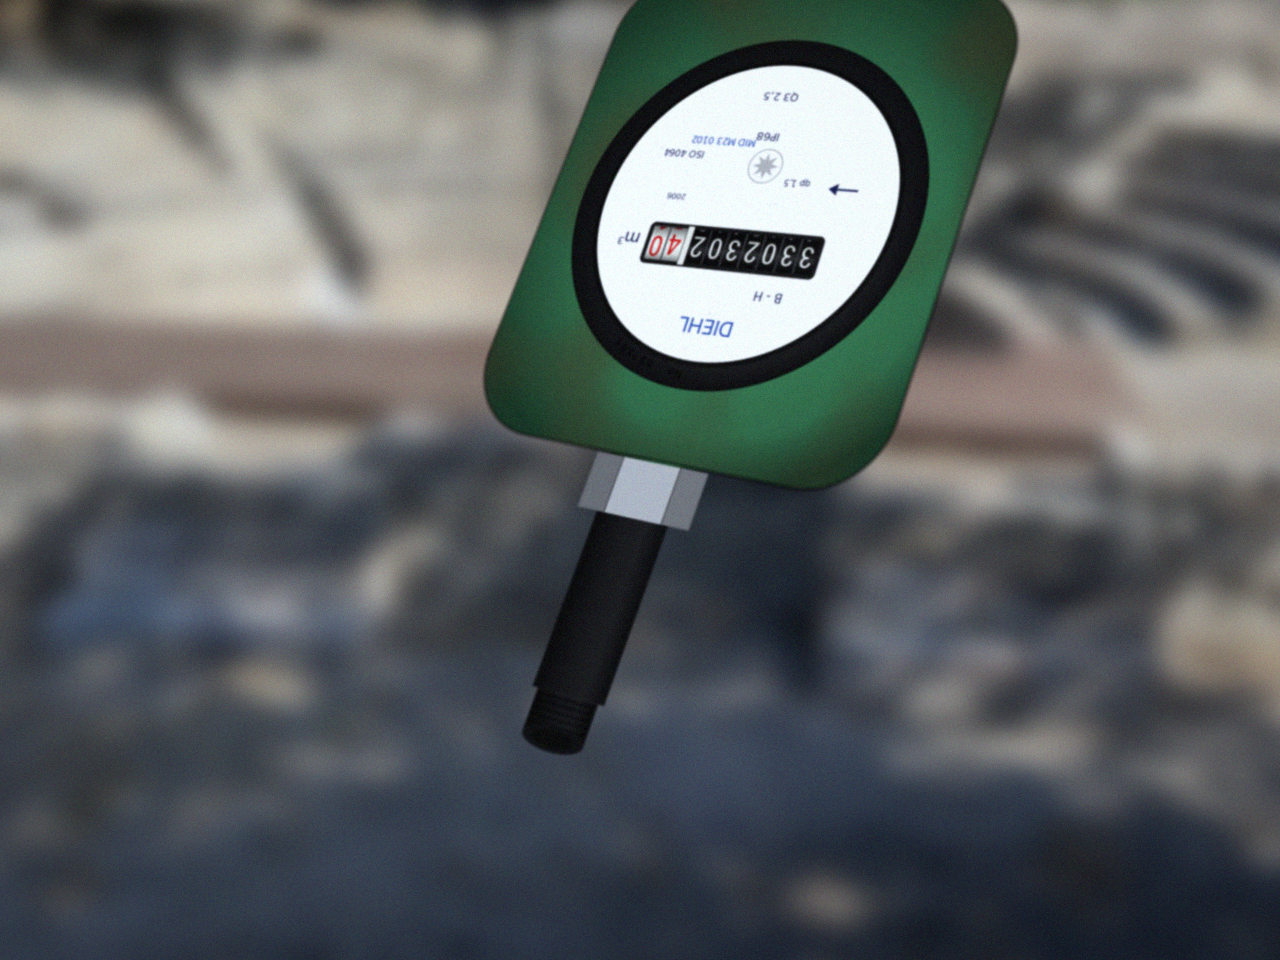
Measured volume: 3302302.40 m³
